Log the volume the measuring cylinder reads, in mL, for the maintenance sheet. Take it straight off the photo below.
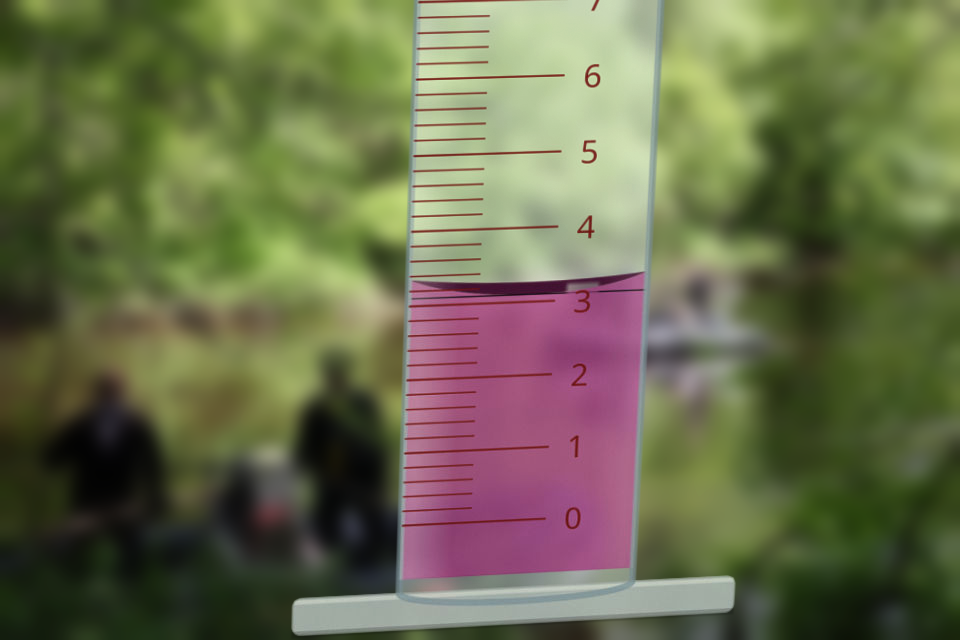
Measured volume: 3.1 mL
